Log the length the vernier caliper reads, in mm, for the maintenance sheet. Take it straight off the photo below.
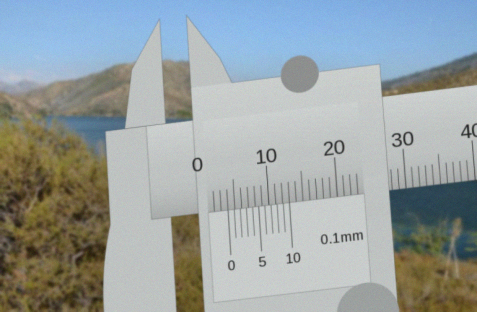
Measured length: 4.0 mm
